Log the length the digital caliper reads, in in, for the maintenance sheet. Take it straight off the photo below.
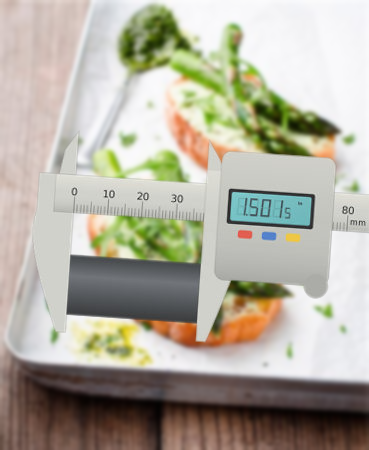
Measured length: 1.5015 in
